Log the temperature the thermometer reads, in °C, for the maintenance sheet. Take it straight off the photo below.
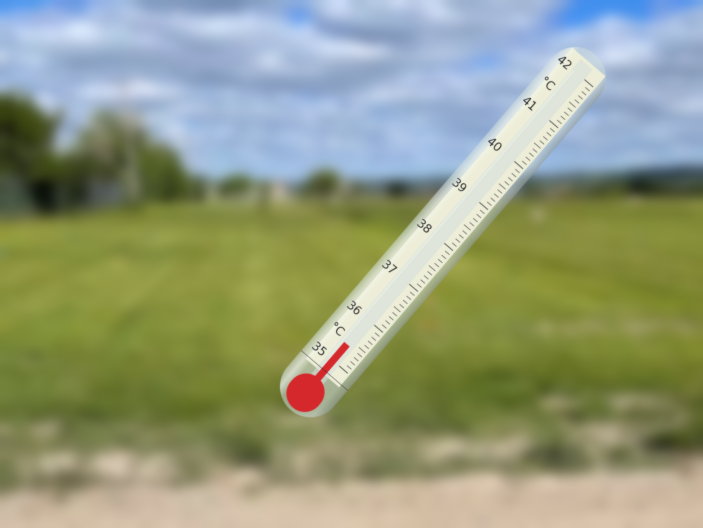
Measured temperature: 35.4 °C
